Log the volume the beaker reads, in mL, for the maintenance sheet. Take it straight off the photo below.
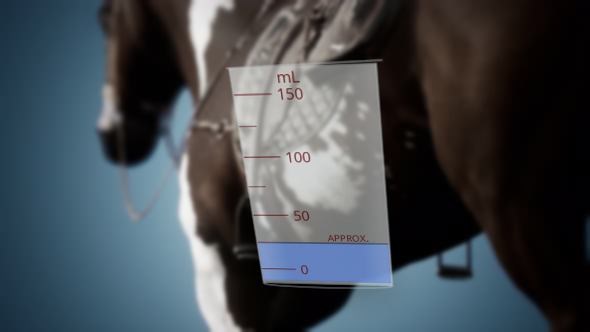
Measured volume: 25 mL
